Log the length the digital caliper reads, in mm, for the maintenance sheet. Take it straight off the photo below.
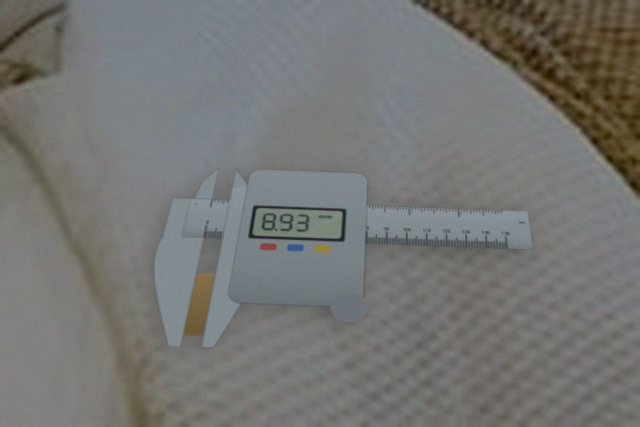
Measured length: 8.93 mm
